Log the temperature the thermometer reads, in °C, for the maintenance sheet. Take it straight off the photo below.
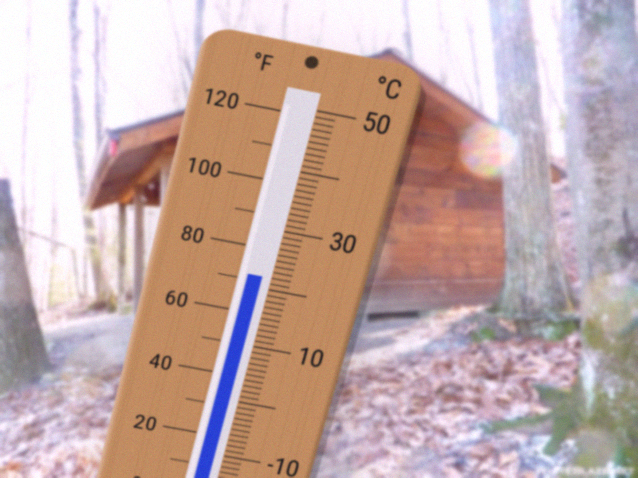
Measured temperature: 22 °C
